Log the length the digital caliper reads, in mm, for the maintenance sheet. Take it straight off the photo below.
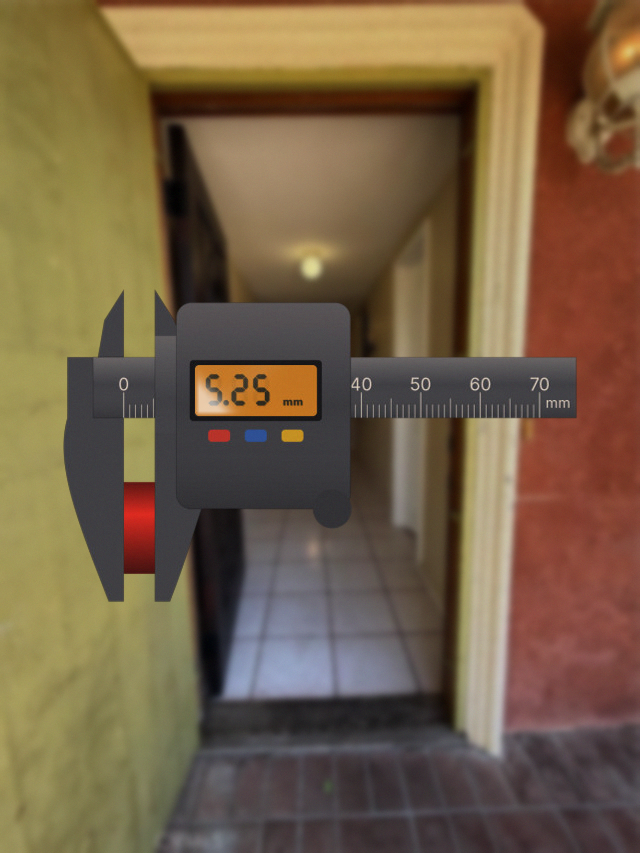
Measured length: 5.25 mm
